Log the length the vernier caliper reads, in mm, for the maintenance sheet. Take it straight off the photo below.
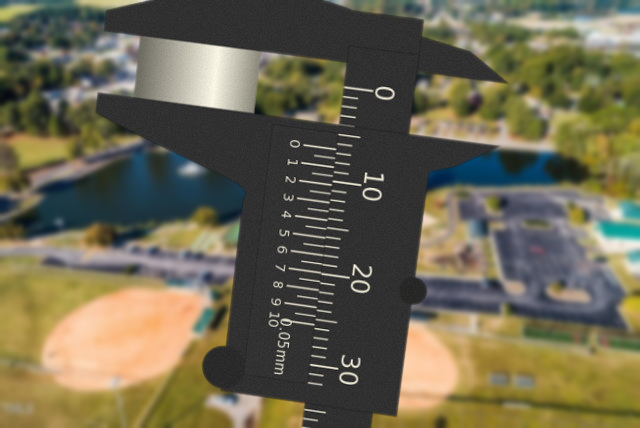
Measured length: 6.6 mm
